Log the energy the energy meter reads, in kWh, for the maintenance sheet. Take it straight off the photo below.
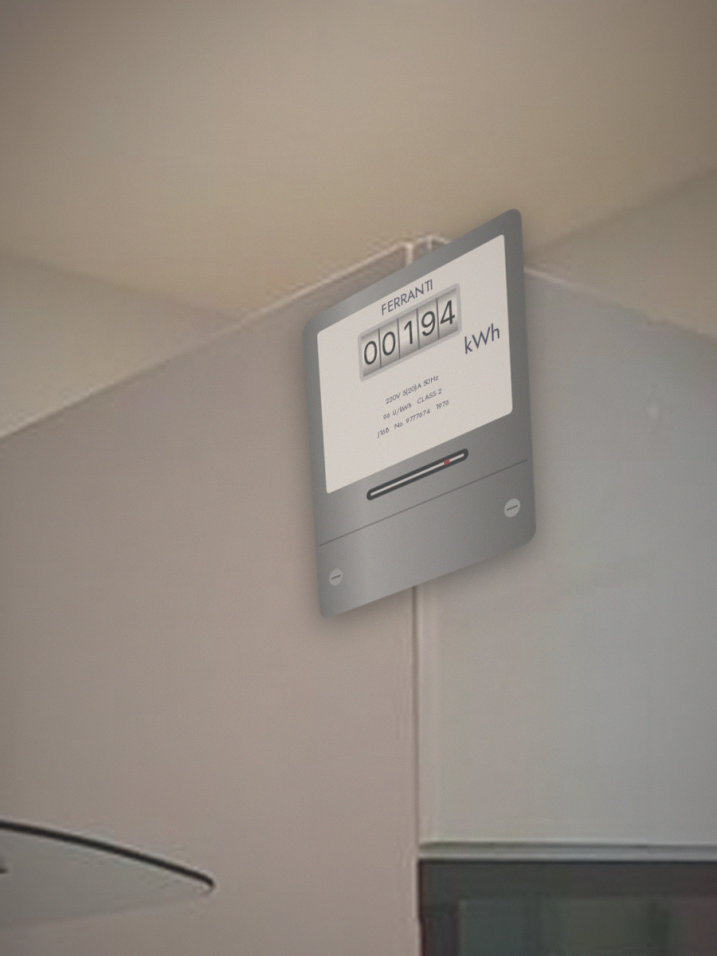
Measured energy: 194 kWh
